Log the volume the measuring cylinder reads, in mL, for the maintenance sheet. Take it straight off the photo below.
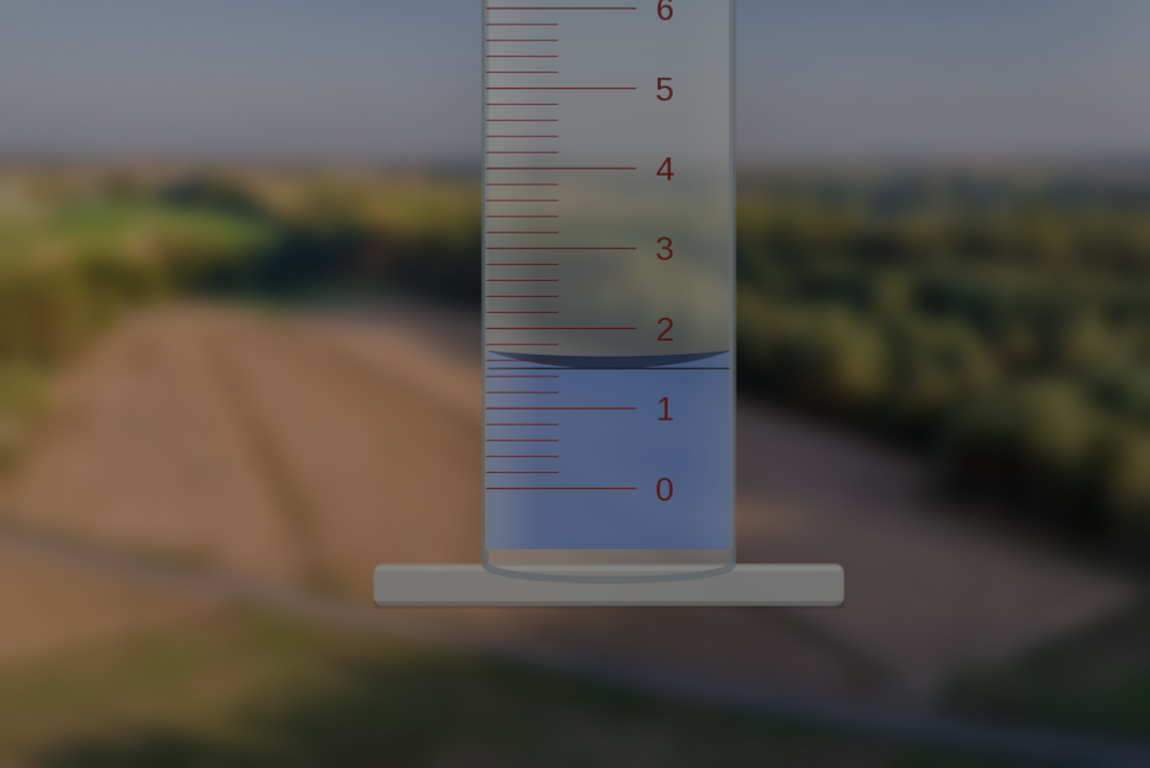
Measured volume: 1.5 mL
